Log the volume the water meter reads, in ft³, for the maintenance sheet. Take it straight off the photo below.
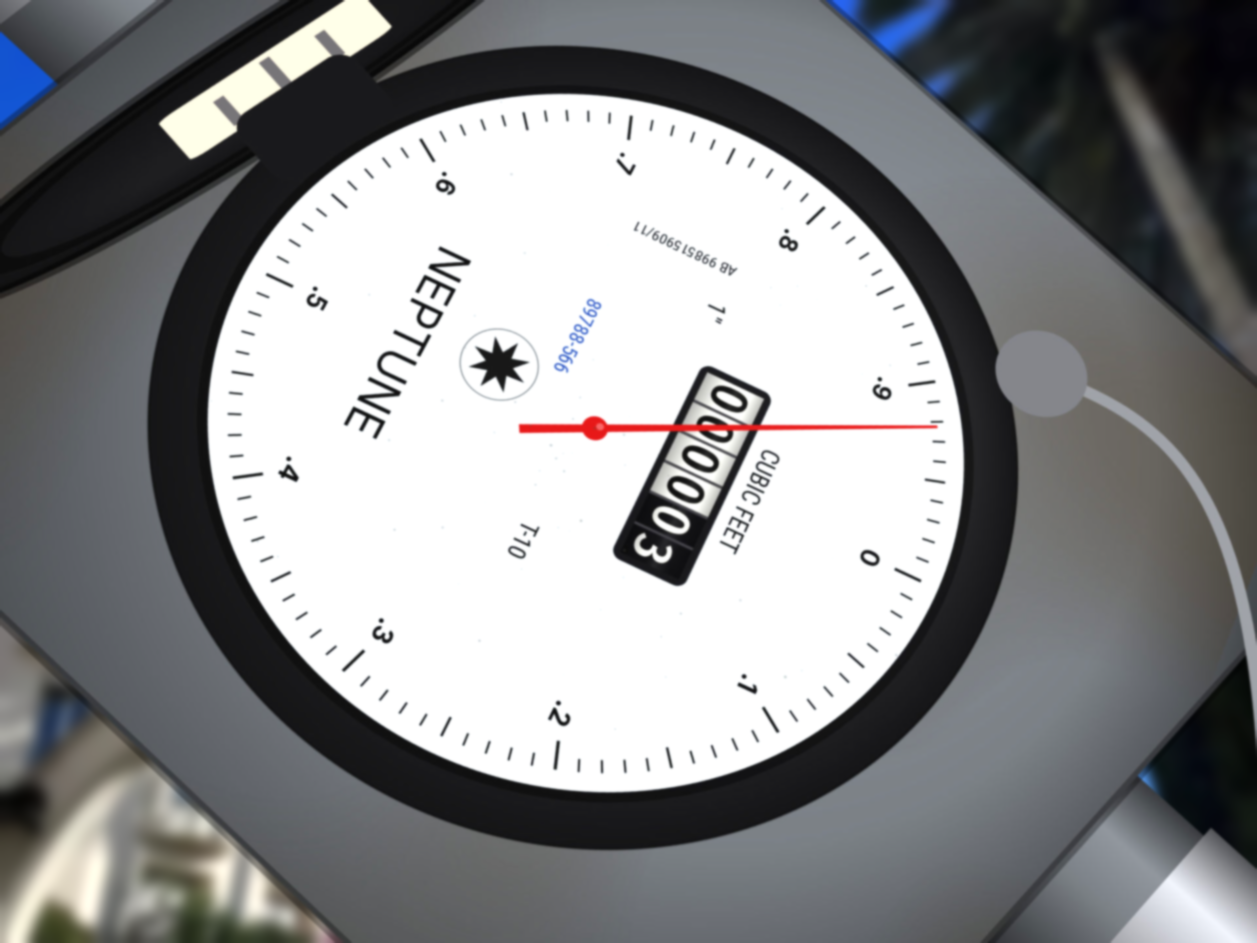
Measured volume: 2.92 ft³
